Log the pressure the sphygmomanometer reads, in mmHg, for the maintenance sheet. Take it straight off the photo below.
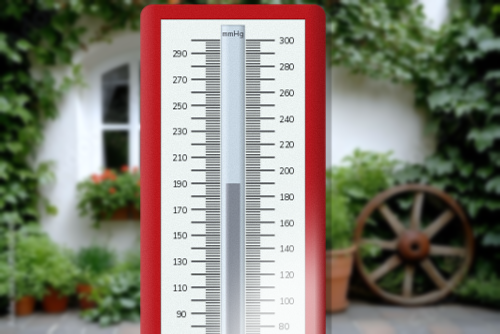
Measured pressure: 190 mmHg
